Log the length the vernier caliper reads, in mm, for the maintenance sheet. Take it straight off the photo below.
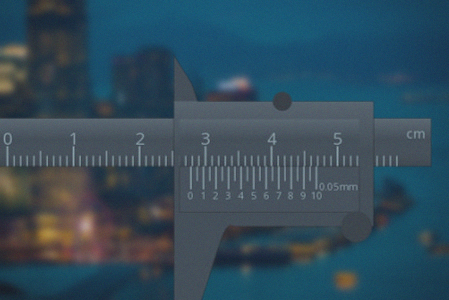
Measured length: 27.8 mm
